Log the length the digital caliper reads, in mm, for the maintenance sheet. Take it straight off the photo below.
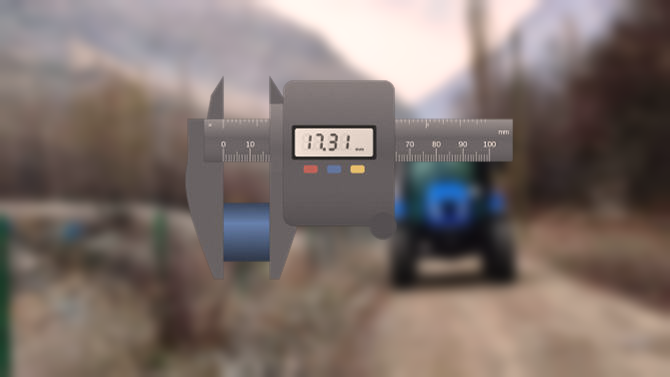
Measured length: 17.31 mm
